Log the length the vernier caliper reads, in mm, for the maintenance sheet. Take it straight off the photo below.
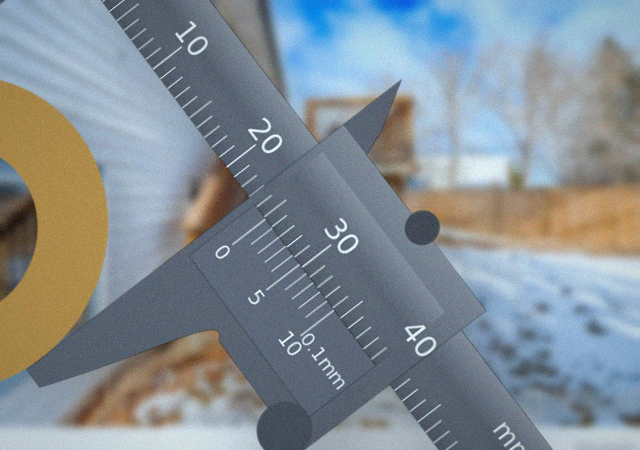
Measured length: 25.2 mm
